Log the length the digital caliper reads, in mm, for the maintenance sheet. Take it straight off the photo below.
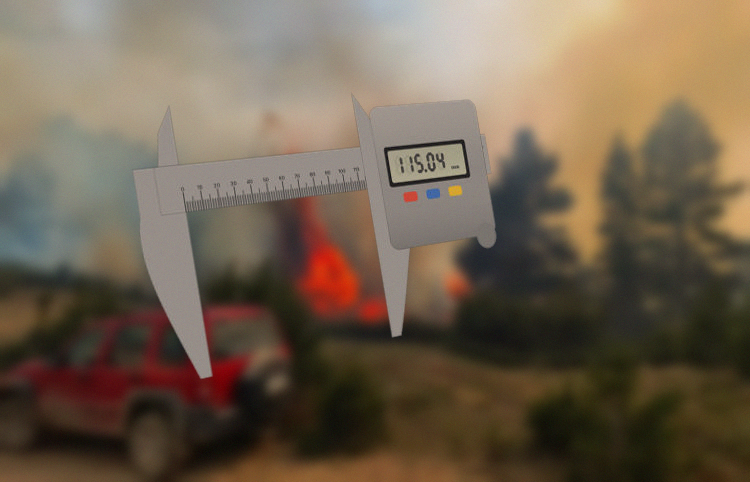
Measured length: 115.04 mm
